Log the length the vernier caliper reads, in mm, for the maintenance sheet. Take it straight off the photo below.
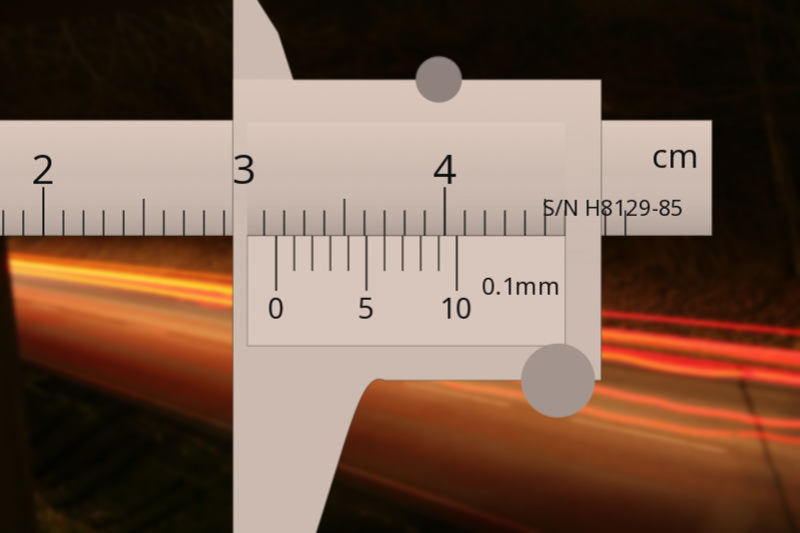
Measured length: 31.6 mm
